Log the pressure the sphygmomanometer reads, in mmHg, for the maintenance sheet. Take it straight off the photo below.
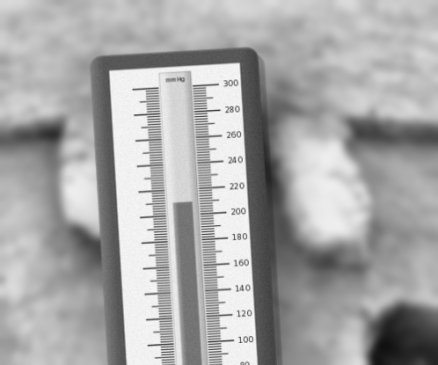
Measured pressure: 210 mmHg
